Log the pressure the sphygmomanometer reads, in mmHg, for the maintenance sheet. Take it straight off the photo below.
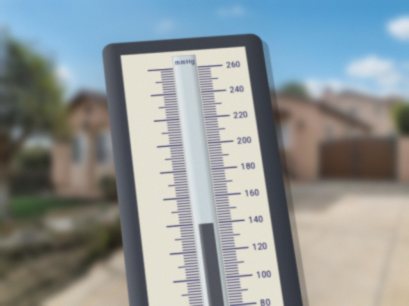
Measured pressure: 140 mmHg
